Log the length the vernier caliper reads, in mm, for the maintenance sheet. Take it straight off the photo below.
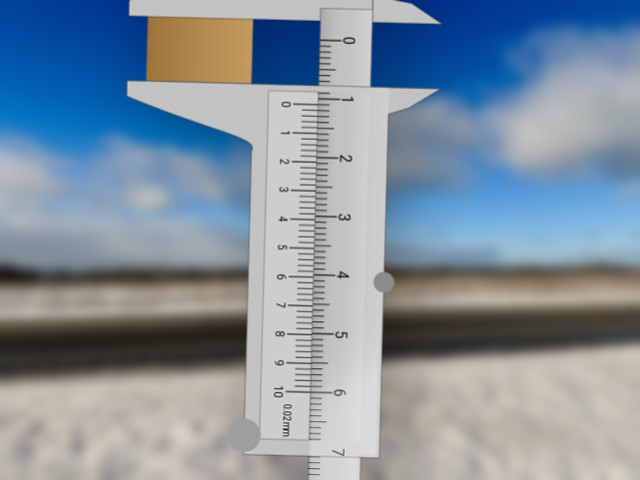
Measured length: 11.0 mm
